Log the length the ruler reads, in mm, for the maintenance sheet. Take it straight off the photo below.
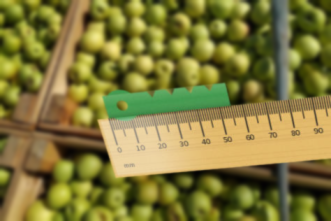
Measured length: 55 mm
